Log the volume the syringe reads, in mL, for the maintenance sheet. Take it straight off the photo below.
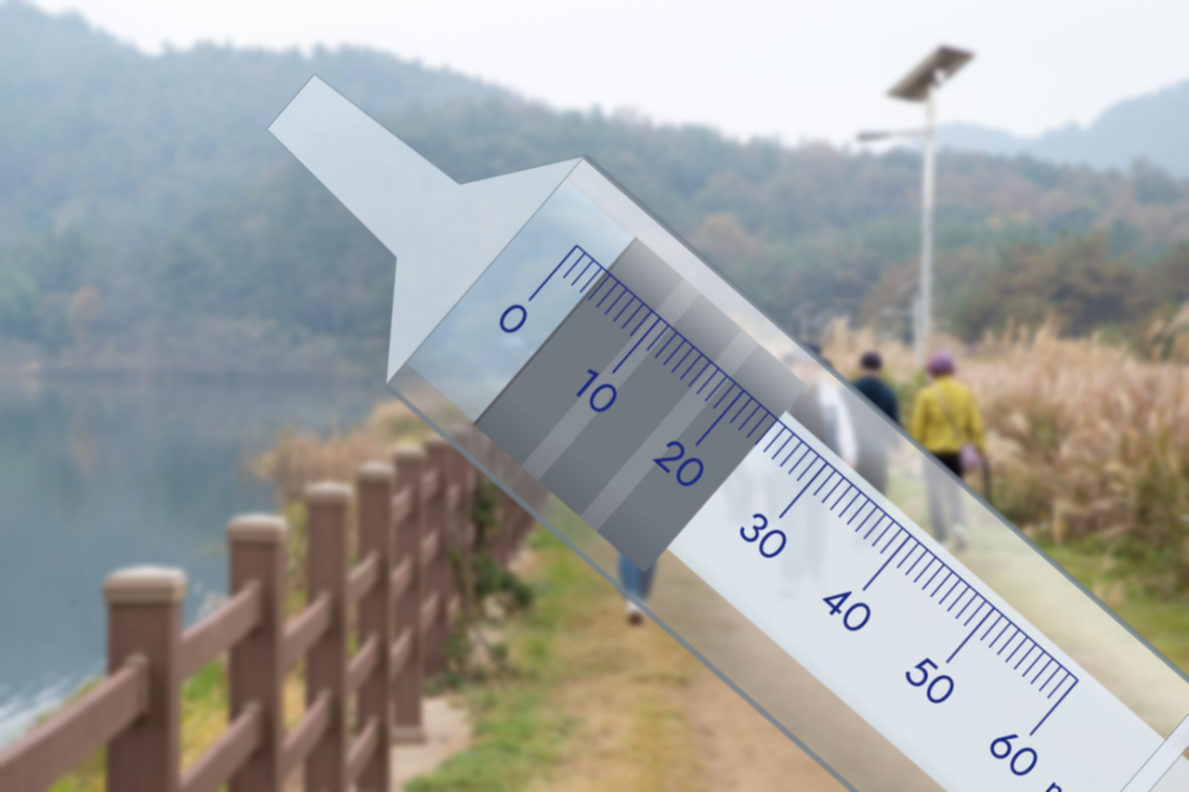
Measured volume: 3.5 mL
